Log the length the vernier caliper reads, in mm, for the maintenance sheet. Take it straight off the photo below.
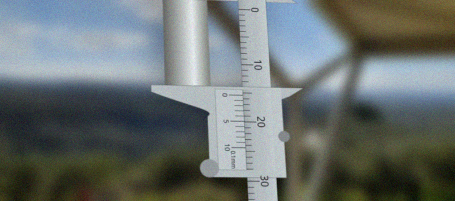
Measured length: 15.4 mm
